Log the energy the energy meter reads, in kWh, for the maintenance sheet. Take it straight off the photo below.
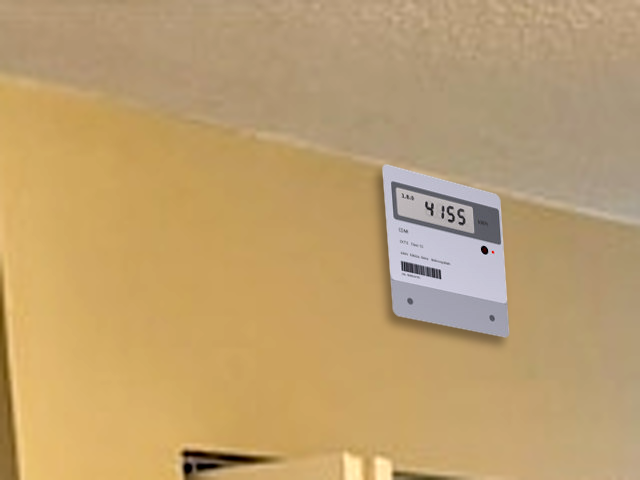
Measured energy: 4155 kWh
